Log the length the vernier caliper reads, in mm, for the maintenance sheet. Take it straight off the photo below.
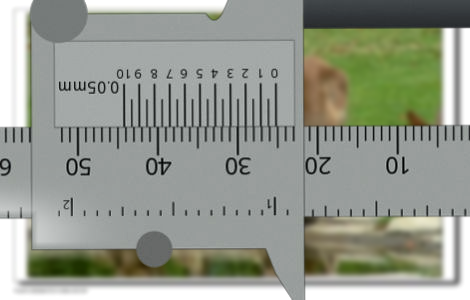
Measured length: 25.2 mm
